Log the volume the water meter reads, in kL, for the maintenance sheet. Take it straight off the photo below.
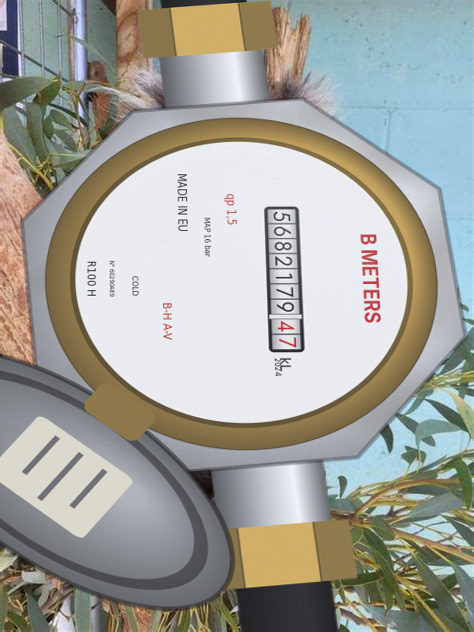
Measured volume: 5682179.47 kL
